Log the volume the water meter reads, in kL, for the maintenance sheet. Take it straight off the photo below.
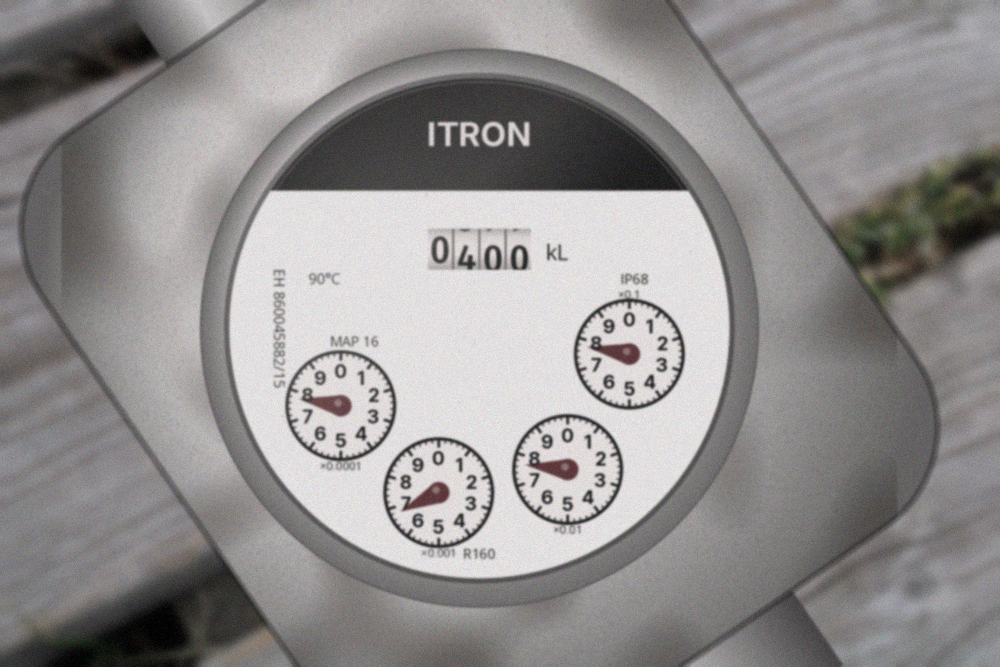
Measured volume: 399.7767 kL
